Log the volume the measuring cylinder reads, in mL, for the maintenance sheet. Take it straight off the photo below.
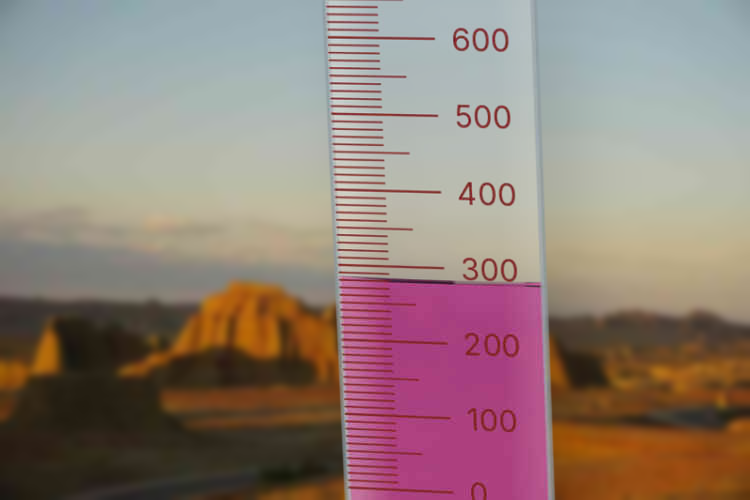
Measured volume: 280 mL
